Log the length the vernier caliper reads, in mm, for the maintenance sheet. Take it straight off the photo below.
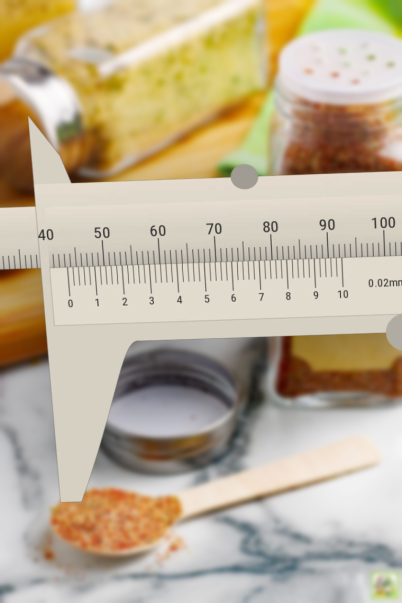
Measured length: 43.4 mm
